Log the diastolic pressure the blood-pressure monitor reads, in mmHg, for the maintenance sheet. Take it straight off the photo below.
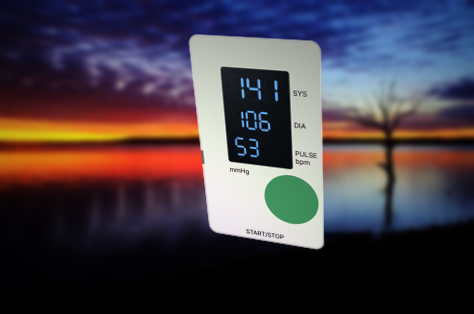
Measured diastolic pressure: 106 mmHg
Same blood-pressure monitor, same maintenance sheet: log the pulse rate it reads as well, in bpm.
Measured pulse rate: 53 bpm
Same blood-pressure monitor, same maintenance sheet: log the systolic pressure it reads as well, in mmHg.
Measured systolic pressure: 141 mmHg
